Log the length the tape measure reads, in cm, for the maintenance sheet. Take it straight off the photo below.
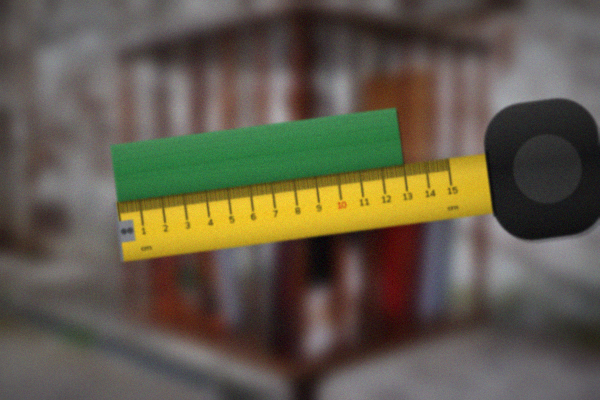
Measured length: 13 cm
